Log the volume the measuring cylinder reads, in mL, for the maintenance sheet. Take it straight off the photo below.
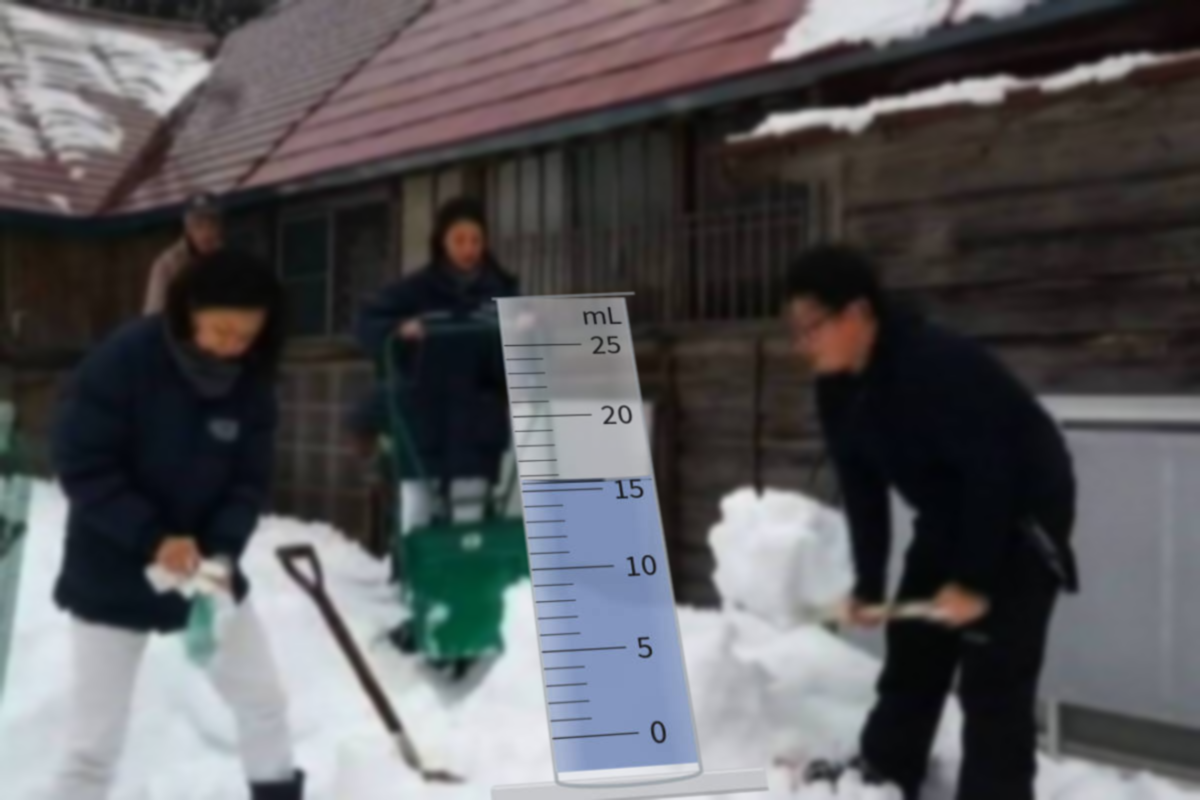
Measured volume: 15.5 mL
